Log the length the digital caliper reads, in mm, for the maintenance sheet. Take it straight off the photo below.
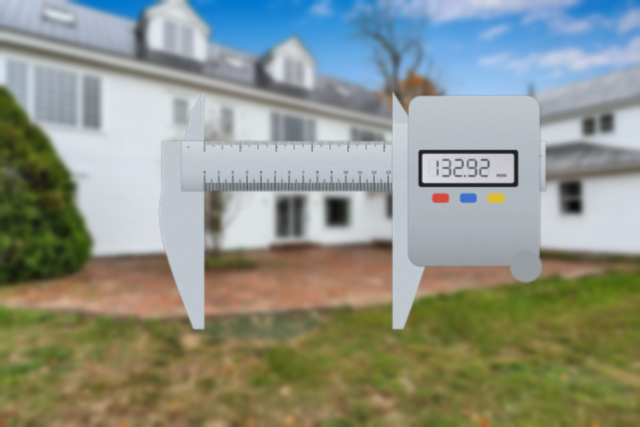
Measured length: 132.92 mm
